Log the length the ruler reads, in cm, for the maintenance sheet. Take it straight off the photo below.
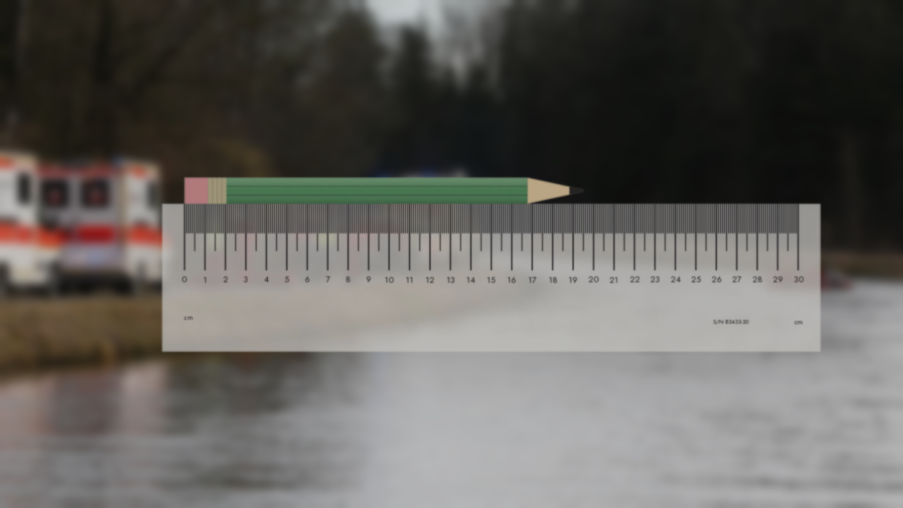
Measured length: 19.5 cm
